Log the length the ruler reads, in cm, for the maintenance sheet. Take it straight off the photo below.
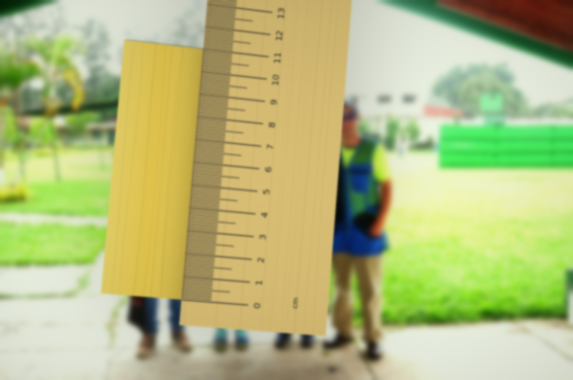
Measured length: 11 cm
